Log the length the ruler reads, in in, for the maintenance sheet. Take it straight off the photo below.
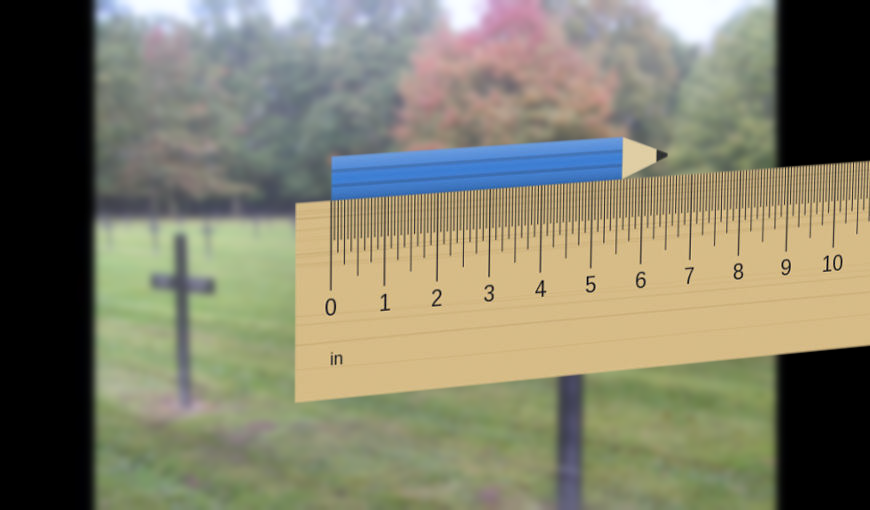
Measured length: 6.5 in
